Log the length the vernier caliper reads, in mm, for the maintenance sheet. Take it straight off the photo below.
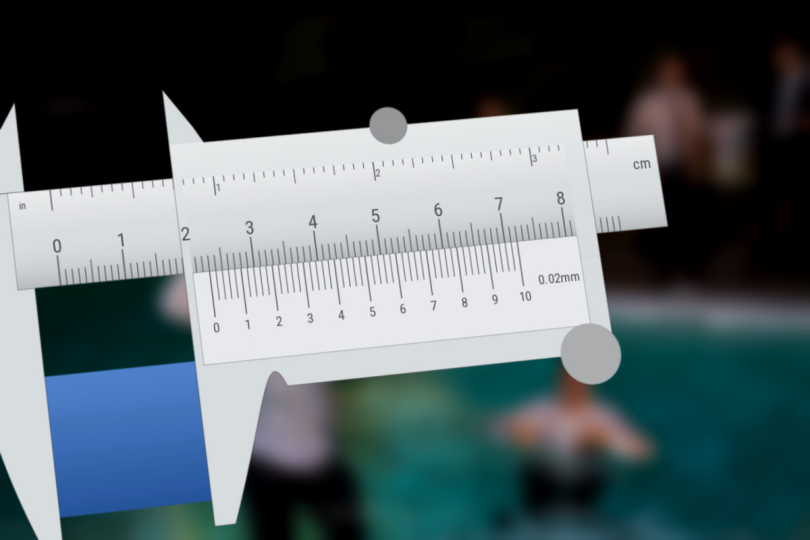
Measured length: 23.0 mm
